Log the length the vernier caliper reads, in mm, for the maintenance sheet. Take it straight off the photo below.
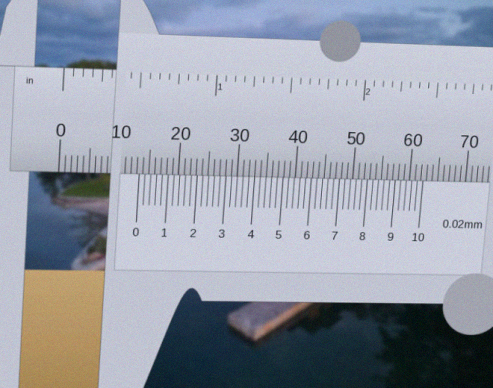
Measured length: 13.4 mm
